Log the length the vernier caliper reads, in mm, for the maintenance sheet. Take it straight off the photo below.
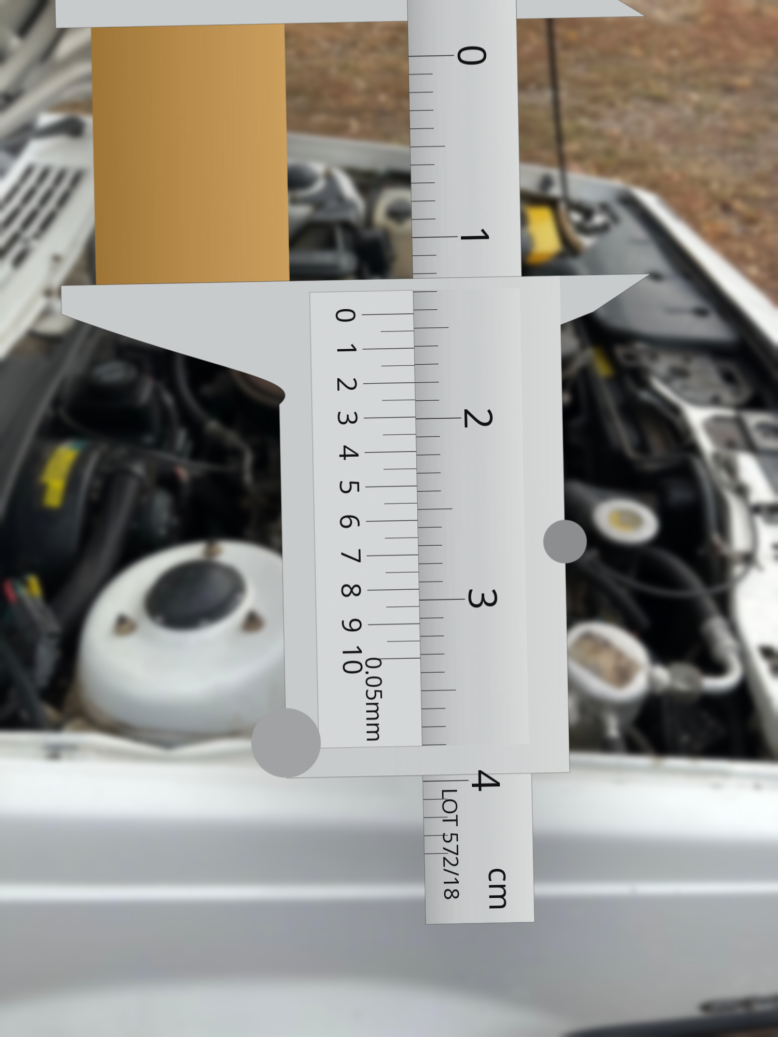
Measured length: 14.2 mm
